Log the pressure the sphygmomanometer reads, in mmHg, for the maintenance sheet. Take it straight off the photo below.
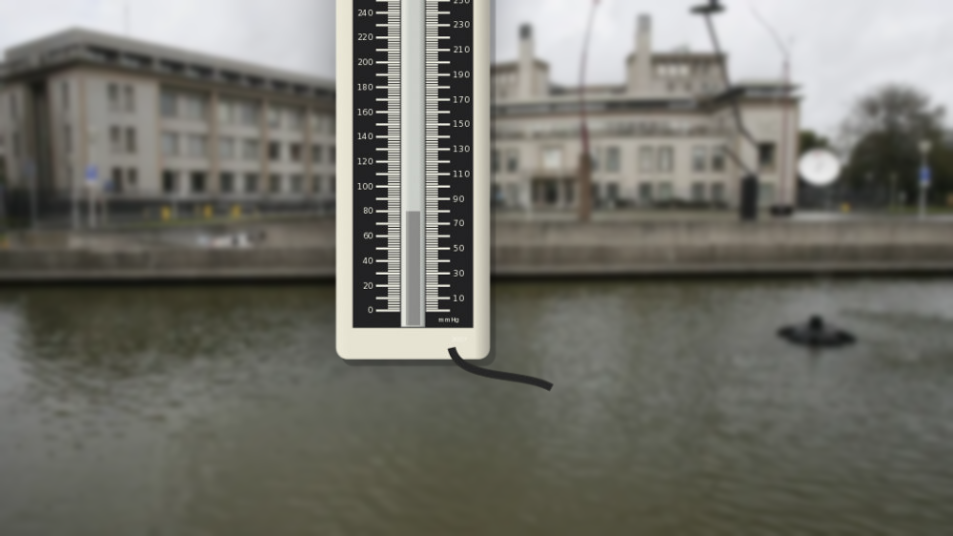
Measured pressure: 80 mmHg
